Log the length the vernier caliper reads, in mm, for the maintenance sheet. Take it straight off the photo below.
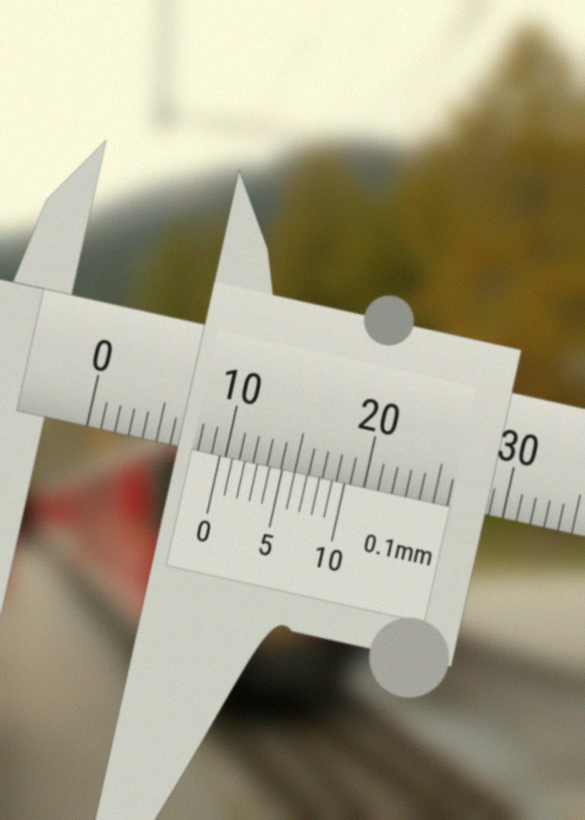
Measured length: 9.6 mm
